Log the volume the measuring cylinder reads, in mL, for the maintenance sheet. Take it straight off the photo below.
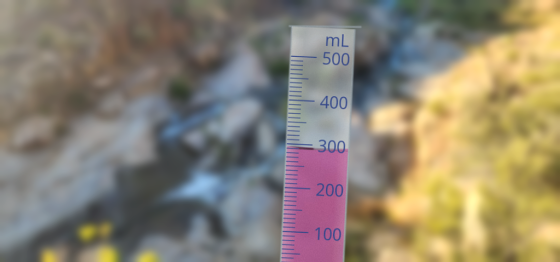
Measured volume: 290 mL
